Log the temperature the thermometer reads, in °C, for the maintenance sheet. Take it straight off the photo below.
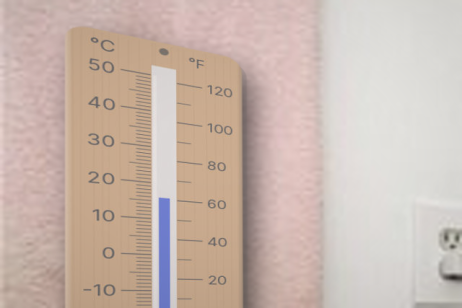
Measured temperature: 16 °C
